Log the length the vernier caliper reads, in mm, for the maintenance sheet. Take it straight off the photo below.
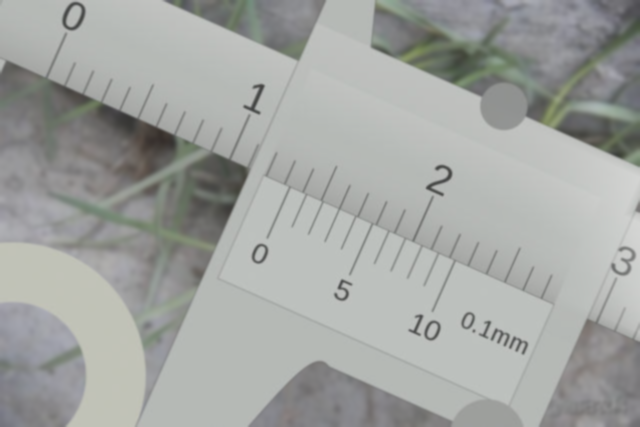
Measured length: 13.3 mm
